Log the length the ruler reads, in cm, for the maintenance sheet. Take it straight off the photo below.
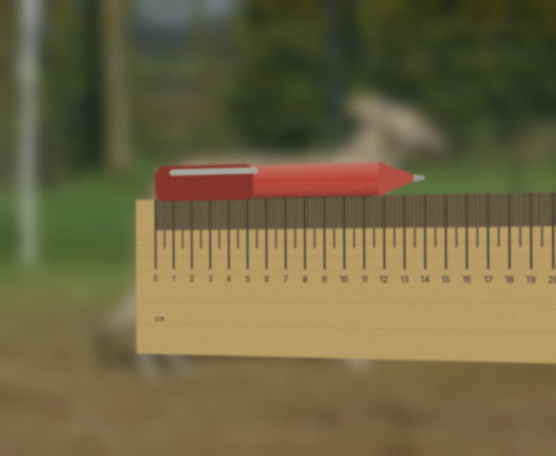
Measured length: 14 cm
